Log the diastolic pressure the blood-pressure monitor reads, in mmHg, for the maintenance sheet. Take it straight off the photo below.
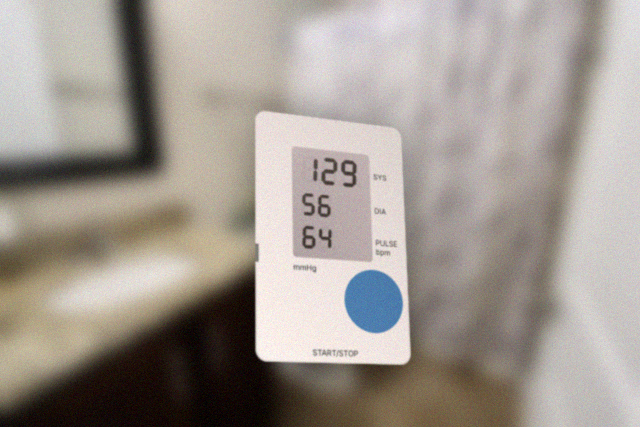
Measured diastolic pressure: 56 mmHg
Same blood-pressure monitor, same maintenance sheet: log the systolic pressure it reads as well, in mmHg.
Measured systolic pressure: 129 mmHg
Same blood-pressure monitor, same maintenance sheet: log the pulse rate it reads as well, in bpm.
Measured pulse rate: 64 bpm
